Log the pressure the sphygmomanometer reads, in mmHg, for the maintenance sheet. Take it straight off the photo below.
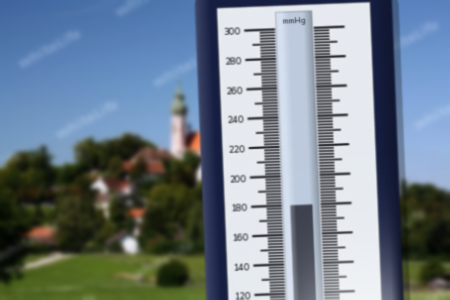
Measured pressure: 180 mmHg
